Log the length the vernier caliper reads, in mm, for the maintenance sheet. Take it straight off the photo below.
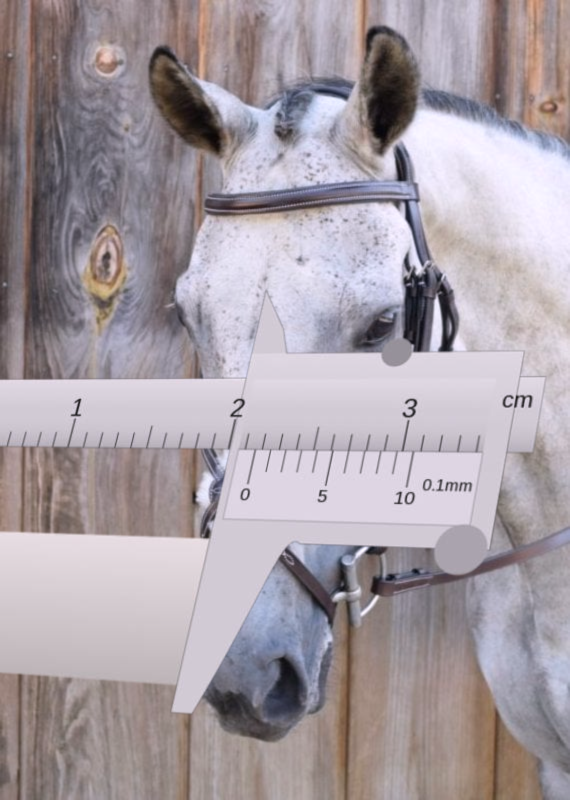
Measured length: 21.6 mm
